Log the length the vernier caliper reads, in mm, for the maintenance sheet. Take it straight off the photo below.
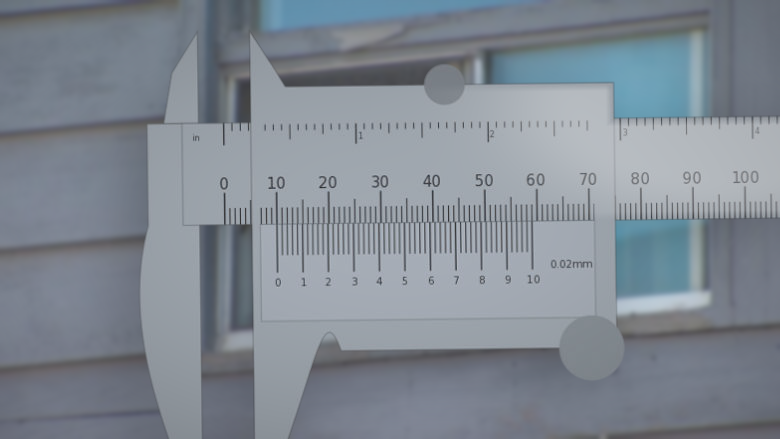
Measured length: 10.0 mm
